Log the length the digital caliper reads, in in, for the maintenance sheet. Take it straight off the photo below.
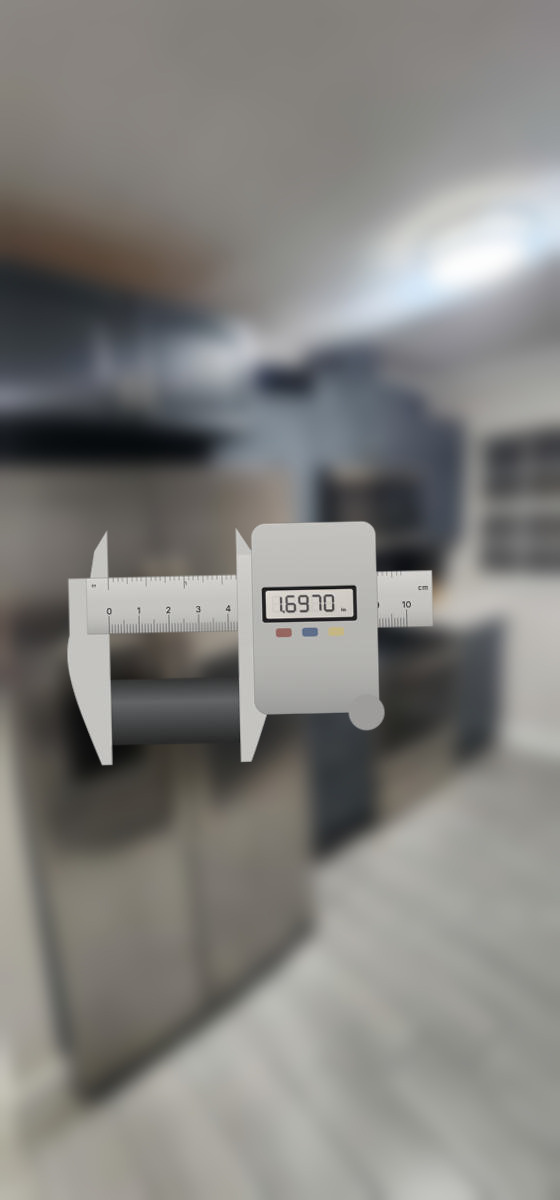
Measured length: 1.6970 in
